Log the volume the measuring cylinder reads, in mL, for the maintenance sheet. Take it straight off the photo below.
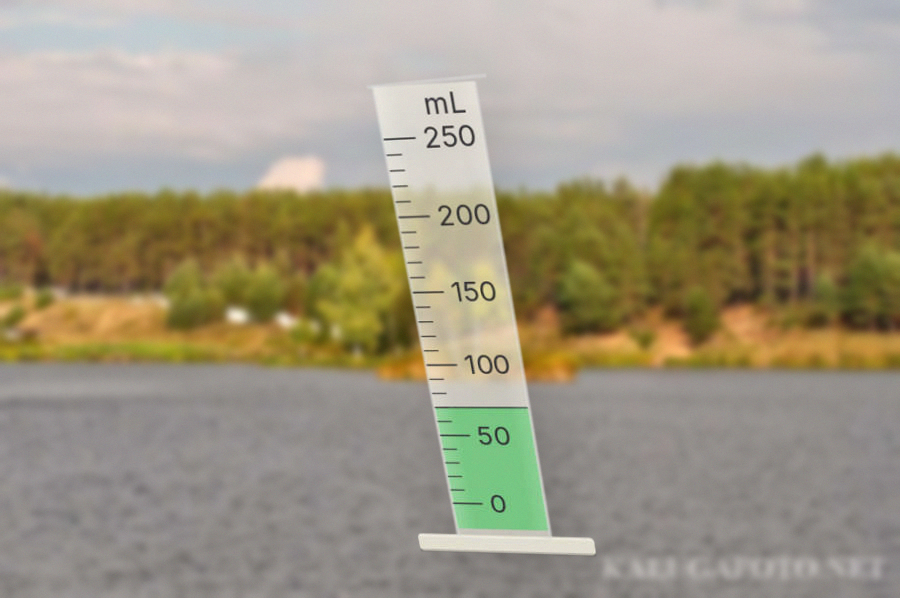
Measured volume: 70 mL
